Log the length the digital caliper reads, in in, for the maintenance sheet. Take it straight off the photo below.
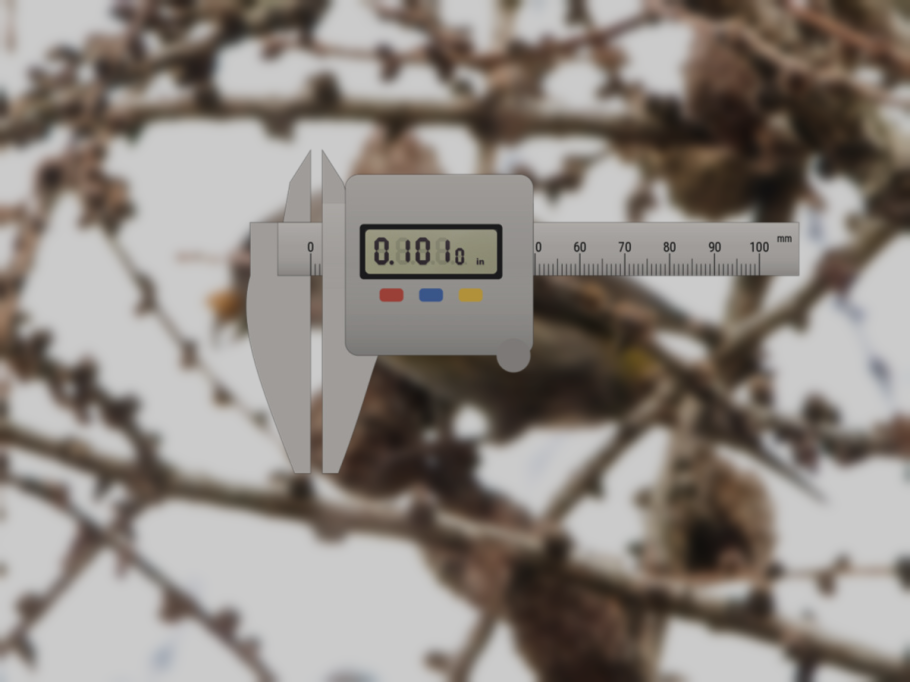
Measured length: 0.1010 in
